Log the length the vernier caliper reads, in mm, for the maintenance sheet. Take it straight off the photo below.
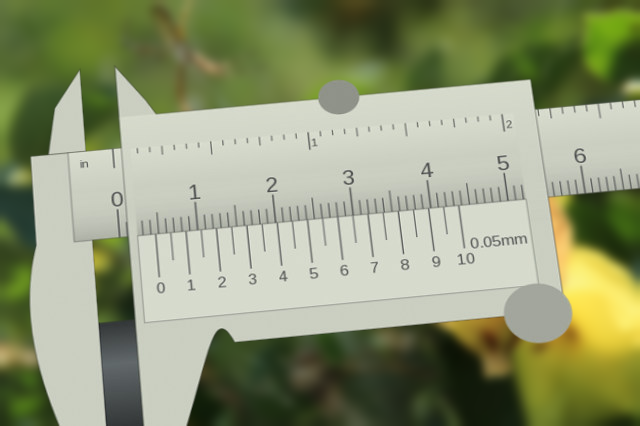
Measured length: 4.6 mm
